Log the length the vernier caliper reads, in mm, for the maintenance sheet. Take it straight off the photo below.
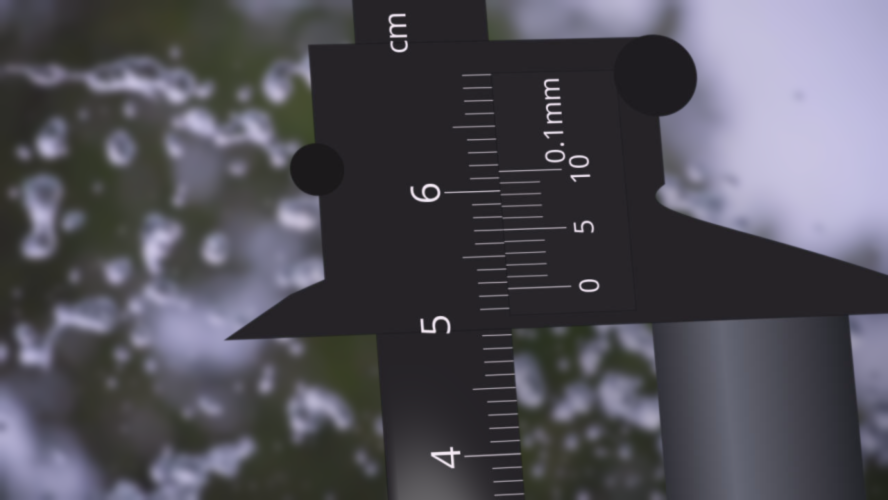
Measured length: 52.5 mm
